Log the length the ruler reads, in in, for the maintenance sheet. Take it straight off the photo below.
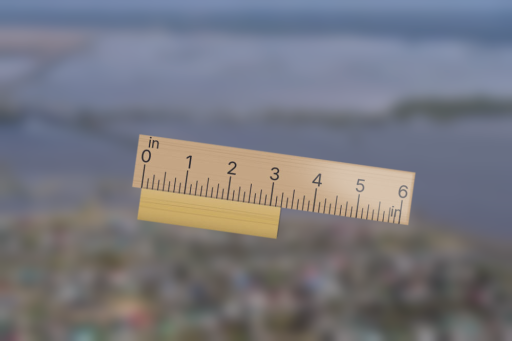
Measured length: 3.25 in
